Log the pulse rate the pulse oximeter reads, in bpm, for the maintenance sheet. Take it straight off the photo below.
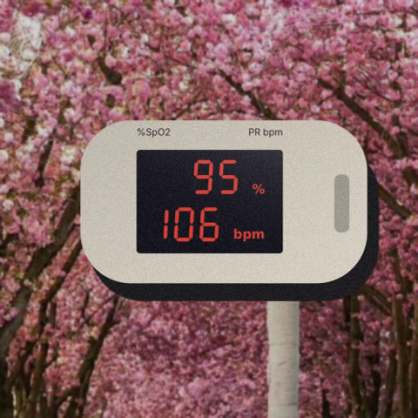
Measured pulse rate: 106 bpm
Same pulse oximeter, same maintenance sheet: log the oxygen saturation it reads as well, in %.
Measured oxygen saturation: 95 %
